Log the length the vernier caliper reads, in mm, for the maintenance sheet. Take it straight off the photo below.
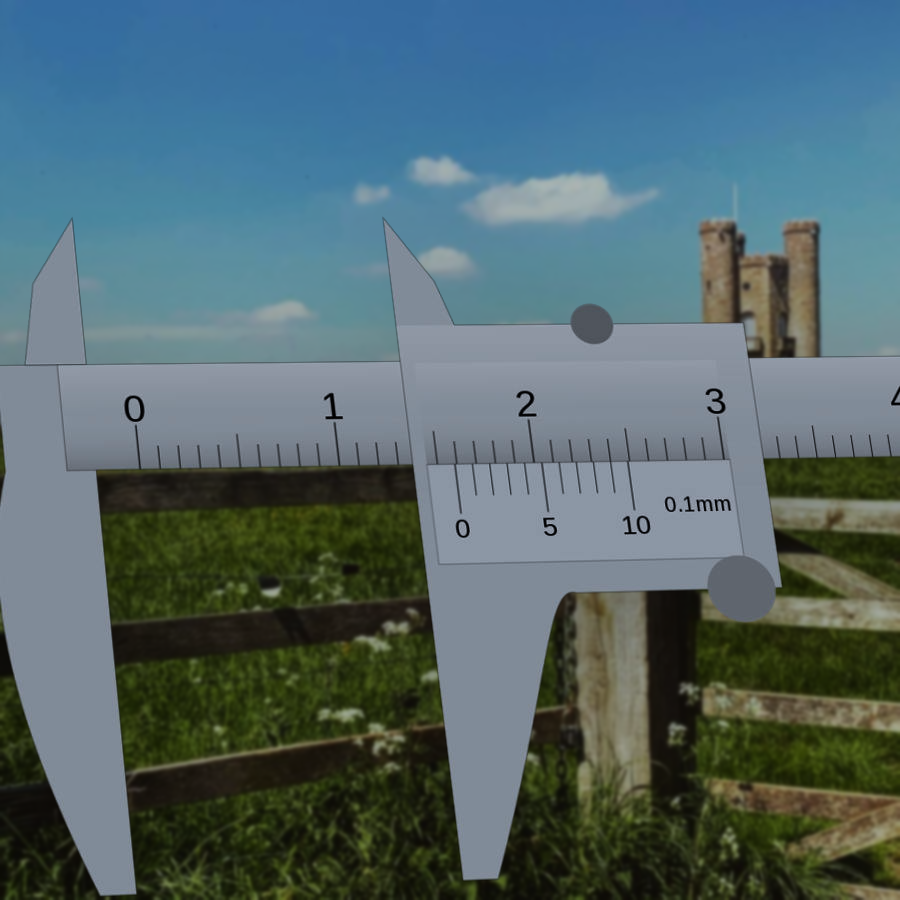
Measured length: 15.9 mm
